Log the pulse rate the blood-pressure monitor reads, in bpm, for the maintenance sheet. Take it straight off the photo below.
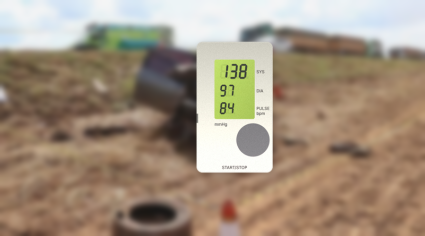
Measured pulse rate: 84 bpm
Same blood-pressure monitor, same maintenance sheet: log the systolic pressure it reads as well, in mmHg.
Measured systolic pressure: 138 mmHg
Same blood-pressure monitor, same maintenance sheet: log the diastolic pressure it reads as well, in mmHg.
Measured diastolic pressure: 97 mmHg
